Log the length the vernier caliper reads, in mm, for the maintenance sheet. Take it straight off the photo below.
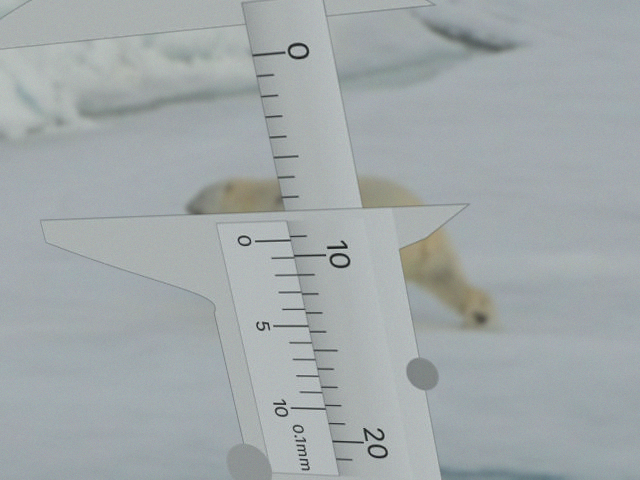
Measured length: 9.2 mm
